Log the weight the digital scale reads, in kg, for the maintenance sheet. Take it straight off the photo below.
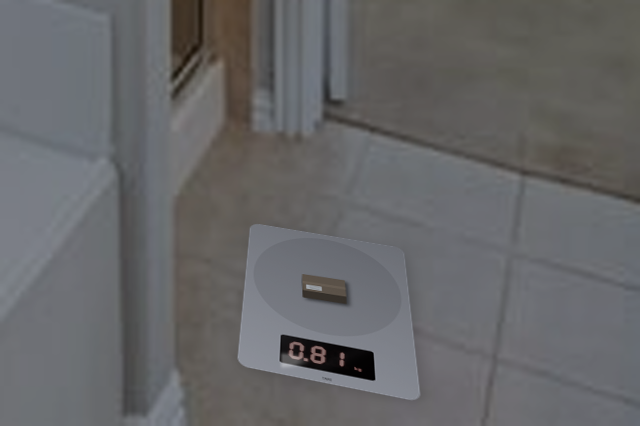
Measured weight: 0.81 kg
